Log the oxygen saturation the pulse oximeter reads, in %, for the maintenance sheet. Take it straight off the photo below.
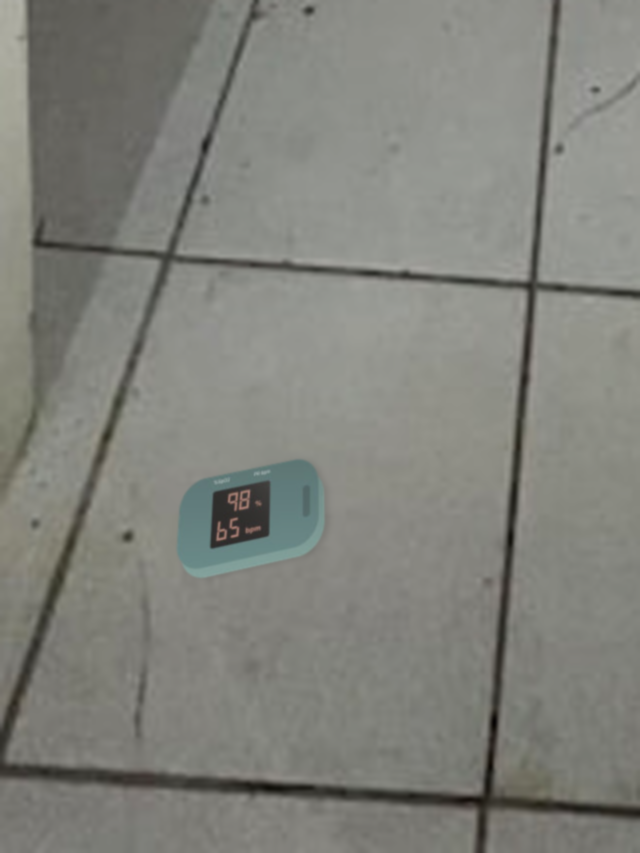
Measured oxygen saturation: 98 %
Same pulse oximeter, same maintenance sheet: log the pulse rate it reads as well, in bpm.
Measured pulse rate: 65 bpm
